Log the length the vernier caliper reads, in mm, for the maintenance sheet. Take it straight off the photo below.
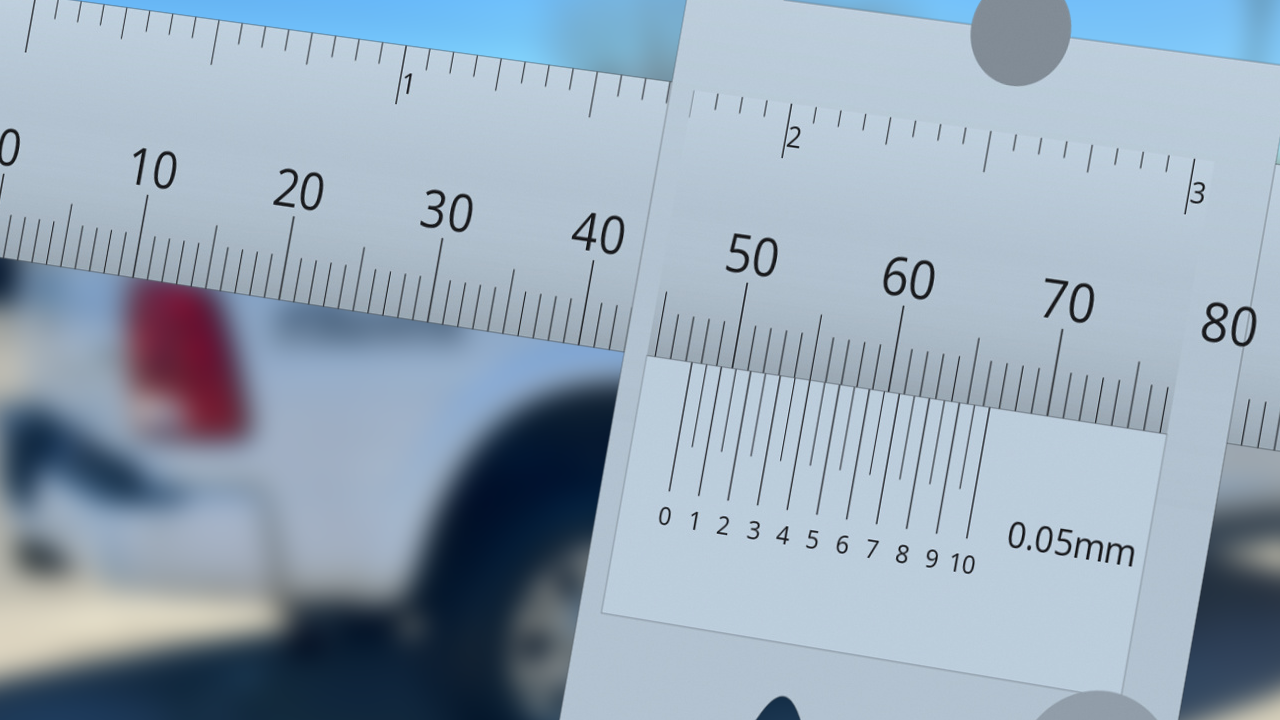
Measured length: 47.4 mm
